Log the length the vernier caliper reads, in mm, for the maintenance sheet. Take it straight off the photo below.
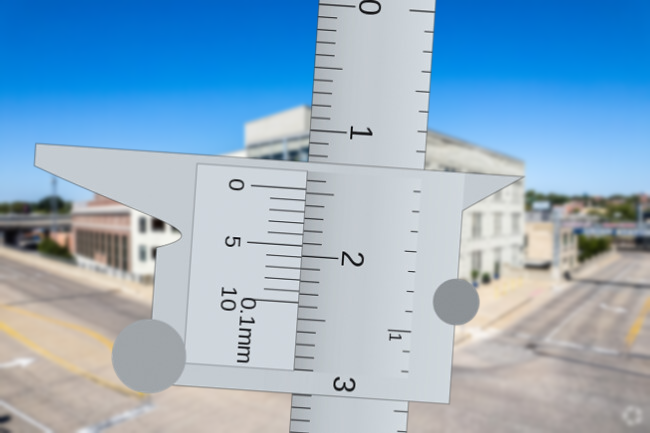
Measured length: 14.7 mm
